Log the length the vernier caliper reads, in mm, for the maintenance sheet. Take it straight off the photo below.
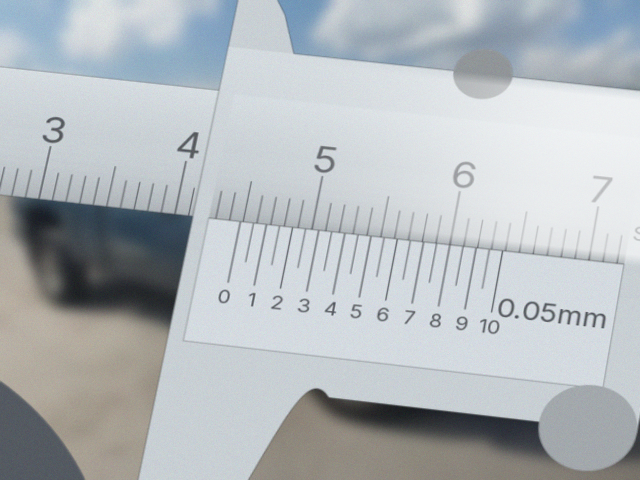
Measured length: 44.8 mm
